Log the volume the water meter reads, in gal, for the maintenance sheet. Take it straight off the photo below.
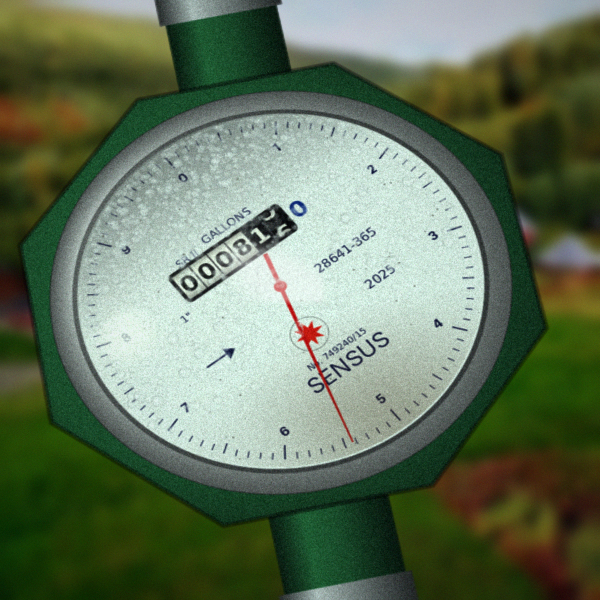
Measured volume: 8155.4 gal
